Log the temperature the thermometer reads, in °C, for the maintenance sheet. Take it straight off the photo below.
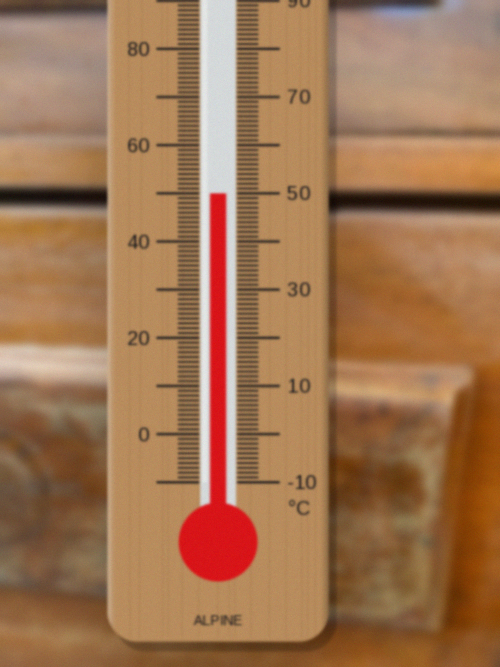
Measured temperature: 50 °C
